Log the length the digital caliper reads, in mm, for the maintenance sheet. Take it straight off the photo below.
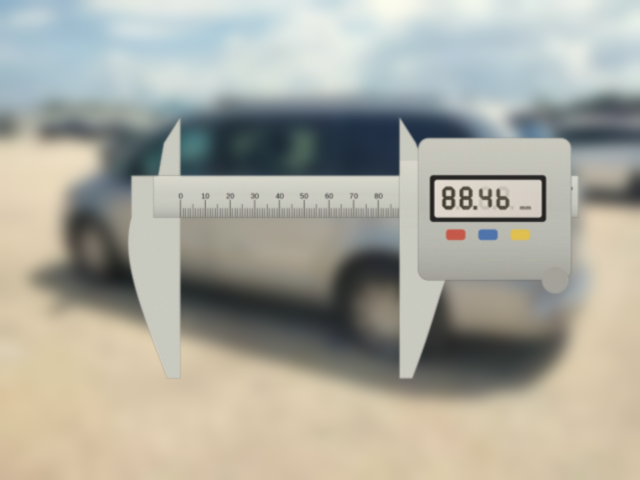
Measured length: 88.46 mm
